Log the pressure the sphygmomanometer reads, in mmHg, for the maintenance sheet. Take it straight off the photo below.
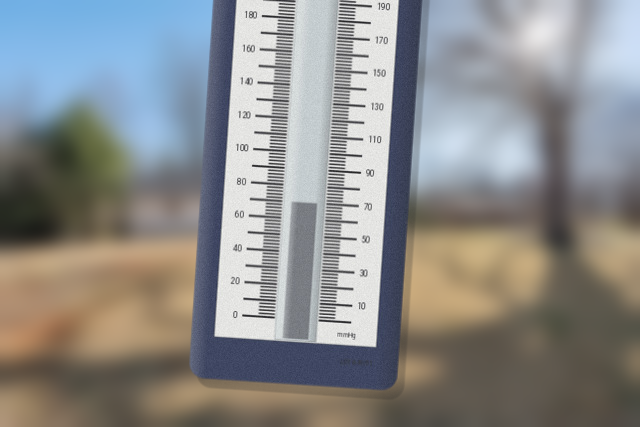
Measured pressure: 70 mmHg
